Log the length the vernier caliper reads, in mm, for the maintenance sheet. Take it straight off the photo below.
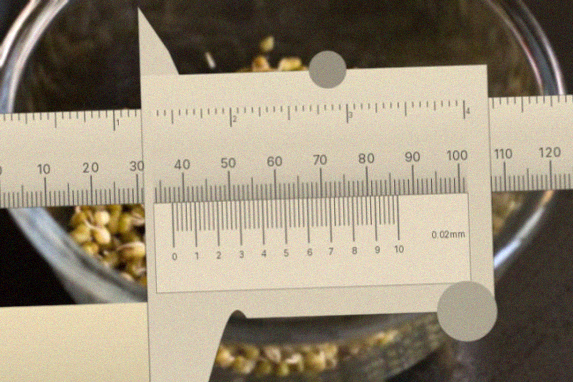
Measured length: 37.5 mm
